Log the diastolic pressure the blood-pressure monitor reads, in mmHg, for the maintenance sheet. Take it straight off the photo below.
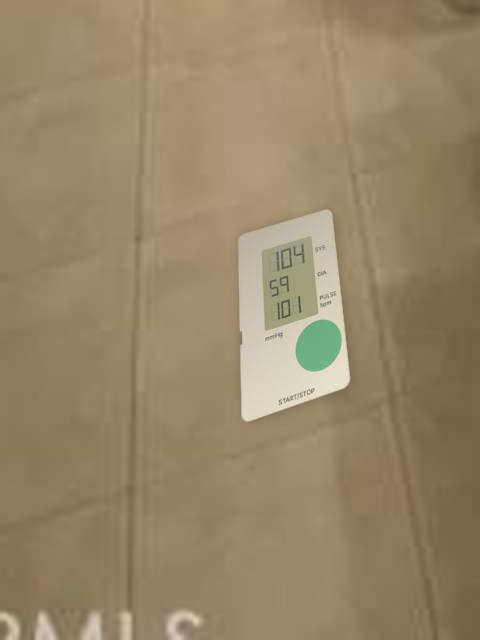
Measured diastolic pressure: 59 mmHg
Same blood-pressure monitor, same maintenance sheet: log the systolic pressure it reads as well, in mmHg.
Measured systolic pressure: 104 mmHg
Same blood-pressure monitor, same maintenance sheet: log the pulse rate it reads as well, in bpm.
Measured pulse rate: 101 bpm
